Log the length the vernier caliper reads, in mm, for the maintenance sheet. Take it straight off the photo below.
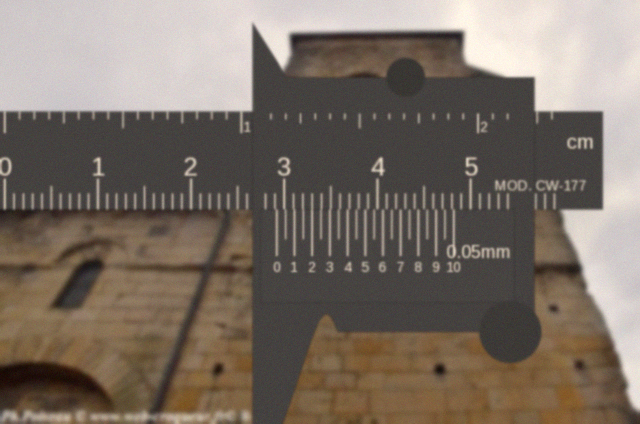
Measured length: 29.2 mm
